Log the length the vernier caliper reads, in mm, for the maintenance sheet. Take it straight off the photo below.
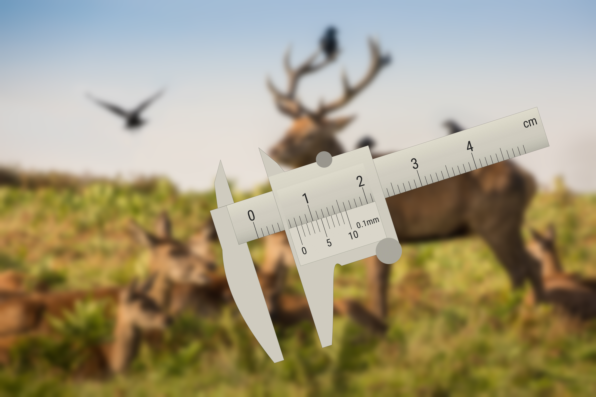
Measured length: 7.0 mm
